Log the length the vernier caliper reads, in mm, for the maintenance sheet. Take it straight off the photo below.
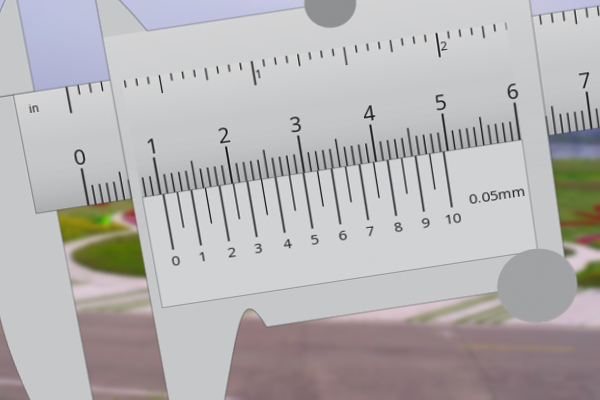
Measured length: 10.4 mm
